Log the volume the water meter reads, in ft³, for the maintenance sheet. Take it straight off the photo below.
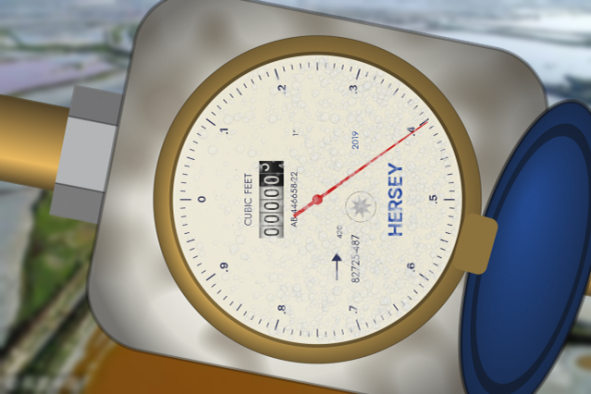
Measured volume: 3.40 ft³
